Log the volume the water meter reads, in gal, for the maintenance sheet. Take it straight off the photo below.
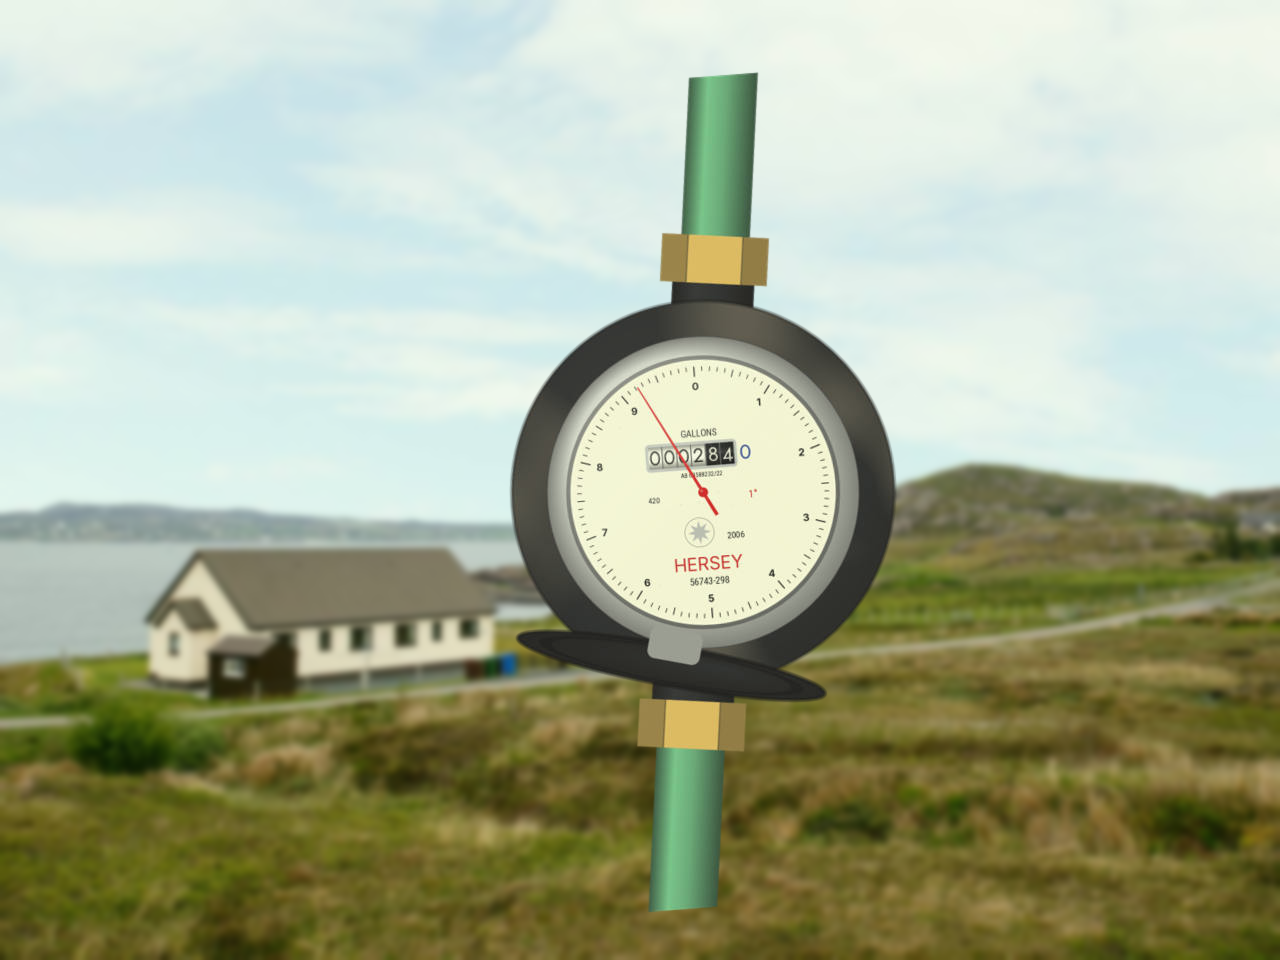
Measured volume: 2839.2 gal
